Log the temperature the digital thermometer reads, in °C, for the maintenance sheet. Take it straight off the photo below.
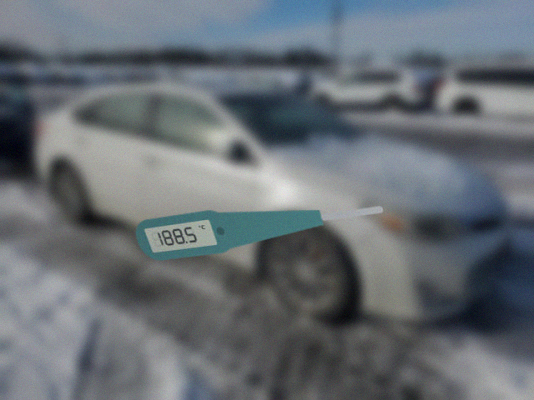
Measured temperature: 188.5 °C
